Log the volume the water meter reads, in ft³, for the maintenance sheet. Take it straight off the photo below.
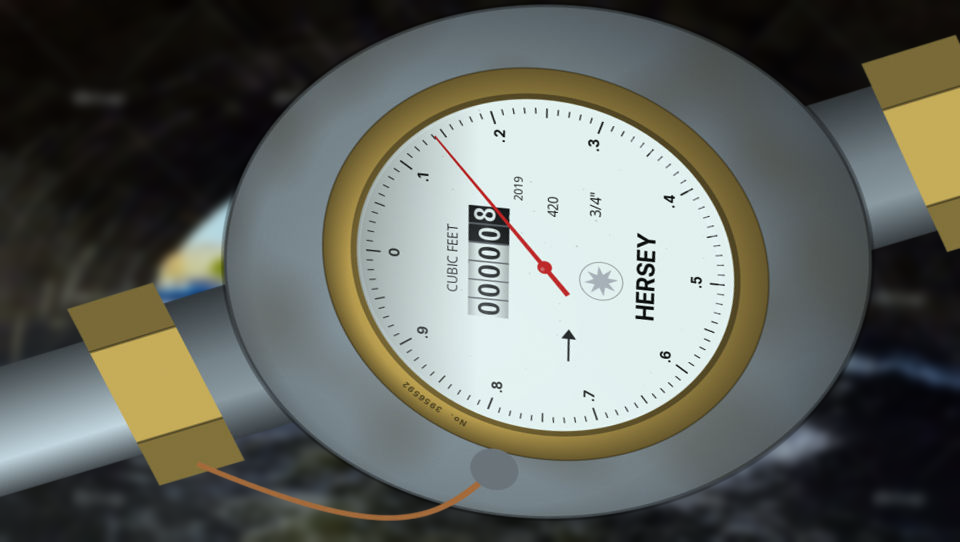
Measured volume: 8.14 ft³
